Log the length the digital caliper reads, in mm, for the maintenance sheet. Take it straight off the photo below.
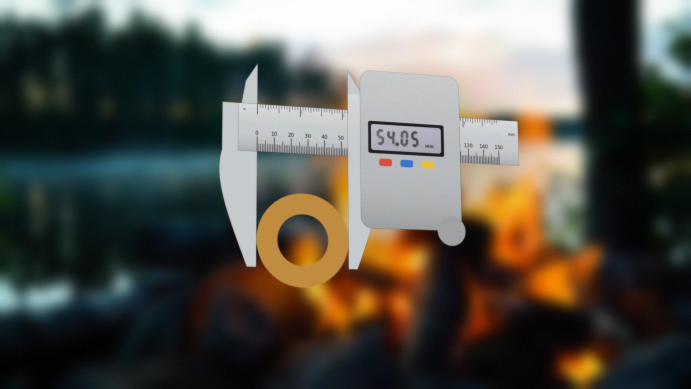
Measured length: 54.05 mm
